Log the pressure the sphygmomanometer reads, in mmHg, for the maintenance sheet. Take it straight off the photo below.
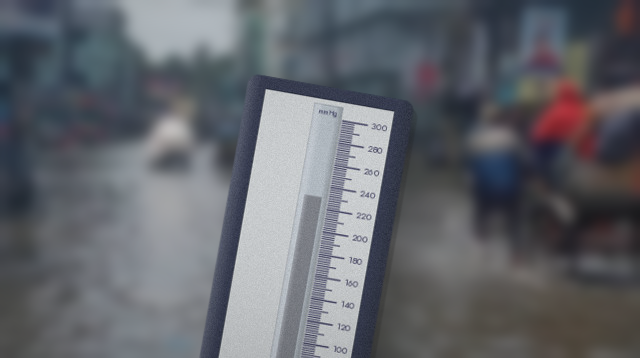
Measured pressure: 230 mmHg
